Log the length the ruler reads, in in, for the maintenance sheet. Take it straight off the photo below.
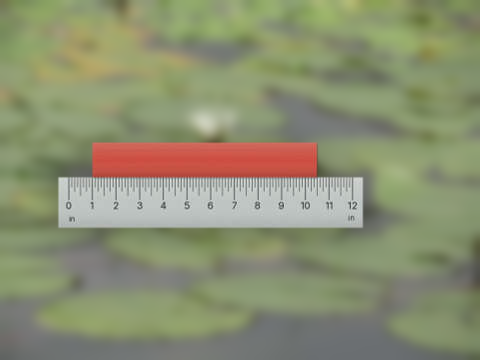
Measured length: 9.5 in
